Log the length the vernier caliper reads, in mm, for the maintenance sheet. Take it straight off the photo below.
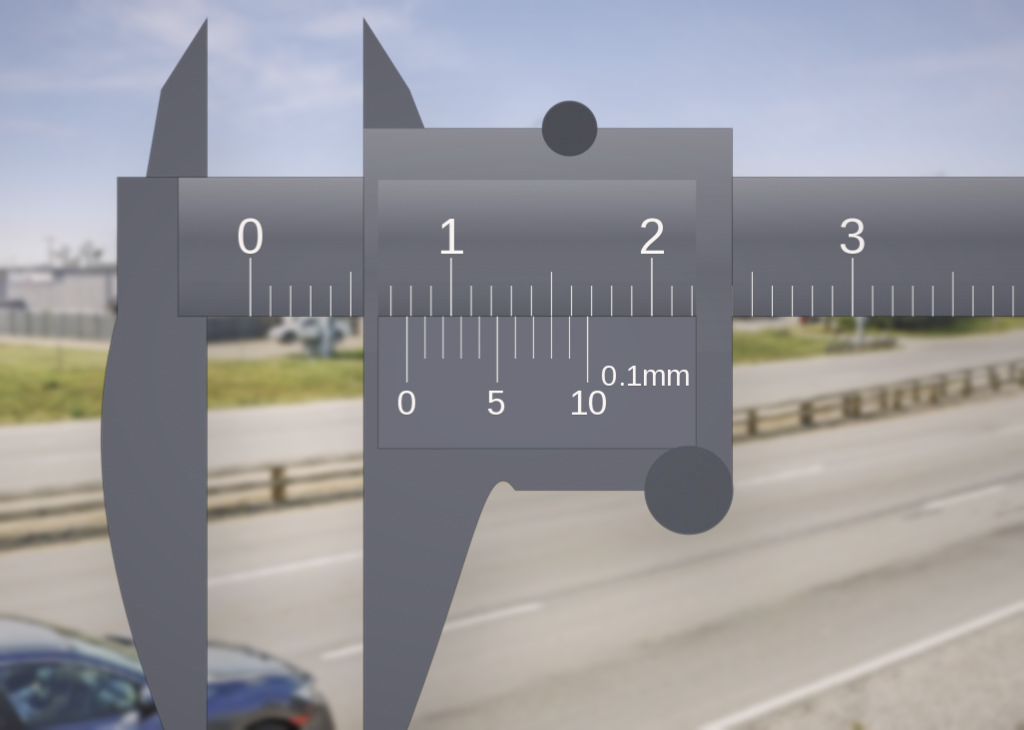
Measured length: 7.8 mm
